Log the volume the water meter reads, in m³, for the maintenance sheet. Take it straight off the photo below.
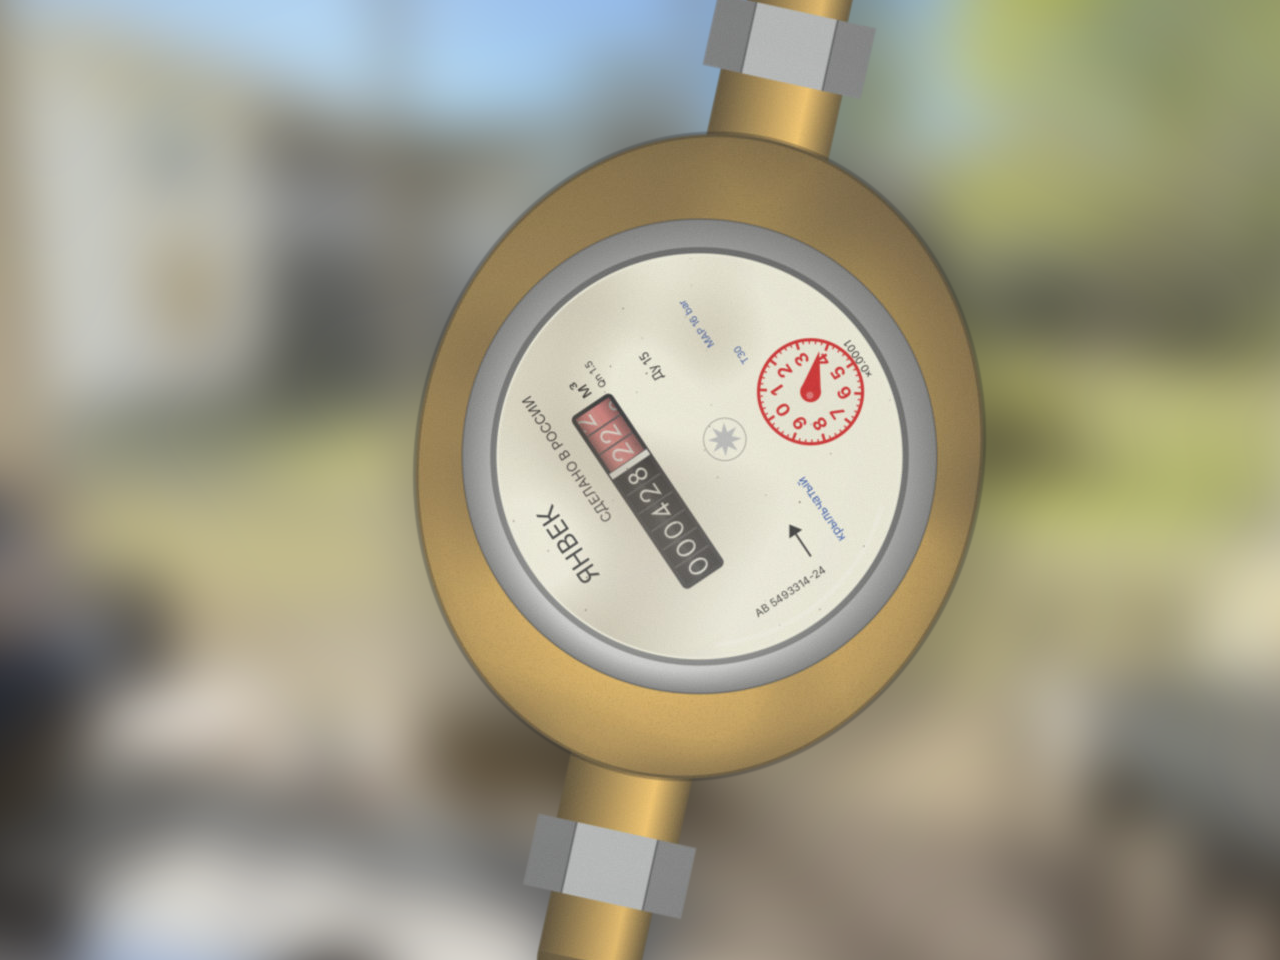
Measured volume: 428.2223 m³
